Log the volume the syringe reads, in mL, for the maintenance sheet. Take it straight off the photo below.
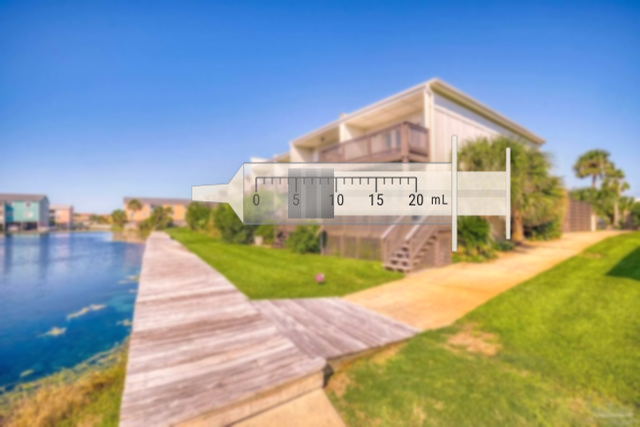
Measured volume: 4 mL
